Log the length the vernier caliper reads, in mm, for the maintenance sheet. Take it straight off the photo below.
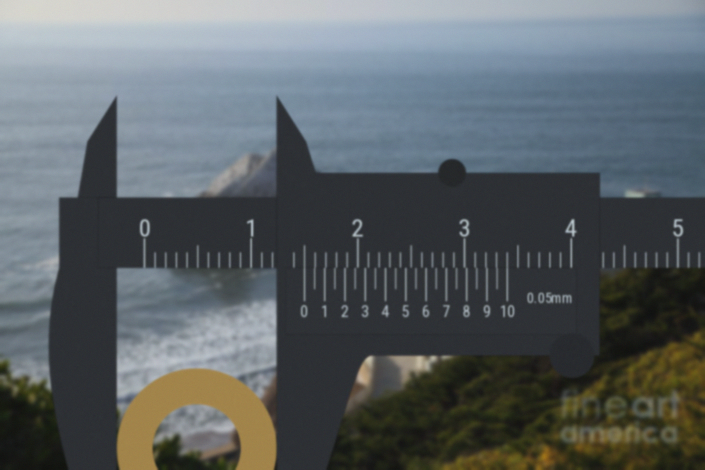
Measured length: 15.0 mm
